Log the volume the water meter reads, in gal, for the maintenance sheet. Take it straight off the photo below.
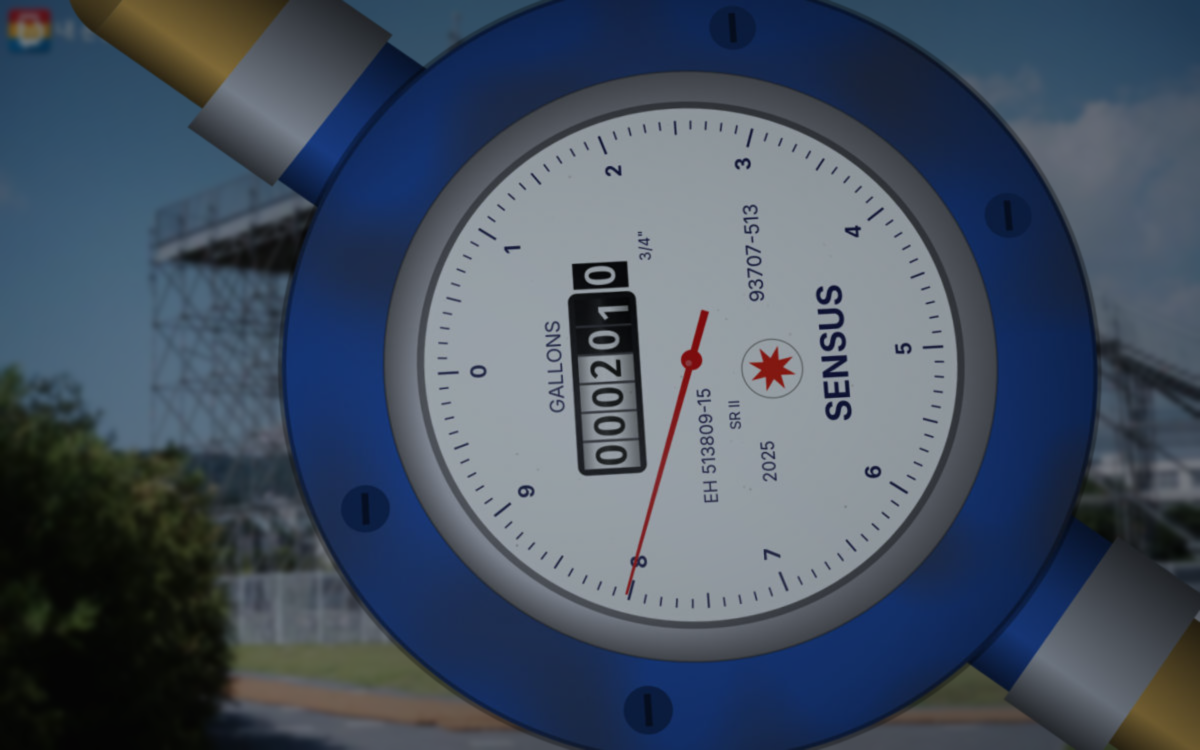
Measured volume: 2008.0 gal
